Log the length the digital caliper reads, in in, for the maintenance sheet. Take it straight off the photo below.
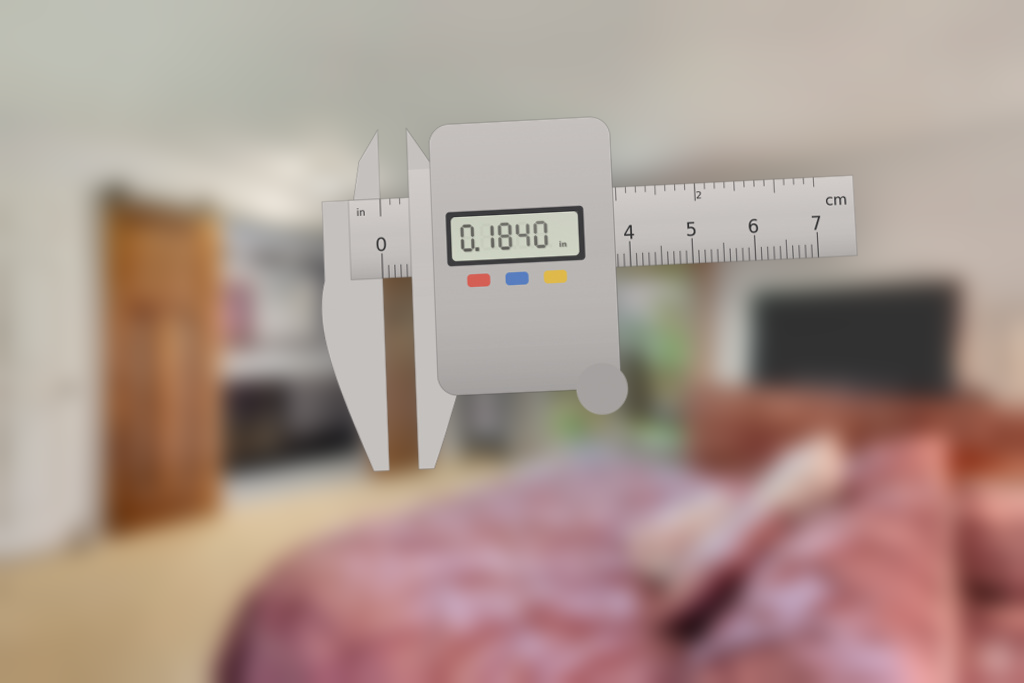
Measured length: 0.1840 in
